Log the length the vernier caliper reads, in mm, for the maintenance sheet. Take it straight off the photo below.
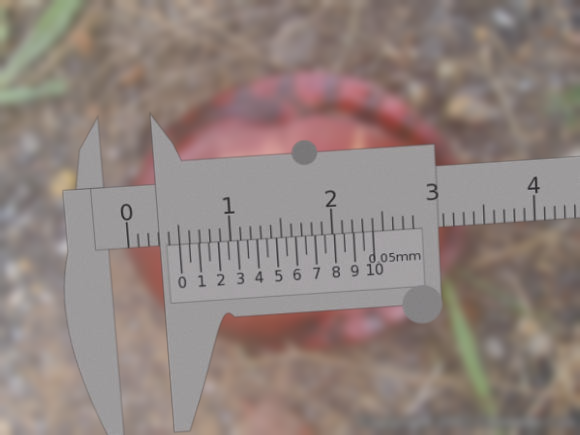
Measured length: 5.0 mm
